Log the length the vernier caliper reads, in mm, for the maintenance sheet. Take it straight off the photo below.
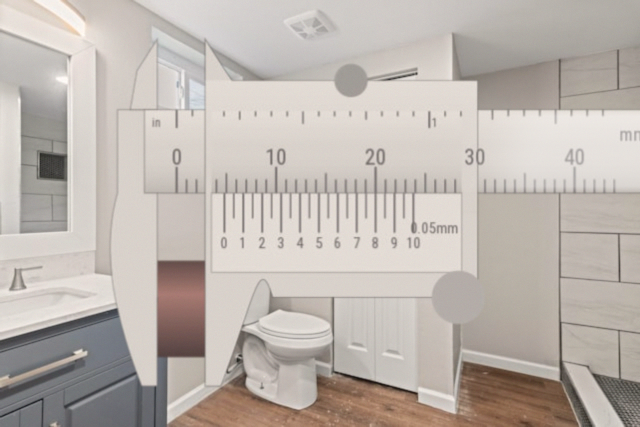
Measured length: 4.8 mm
